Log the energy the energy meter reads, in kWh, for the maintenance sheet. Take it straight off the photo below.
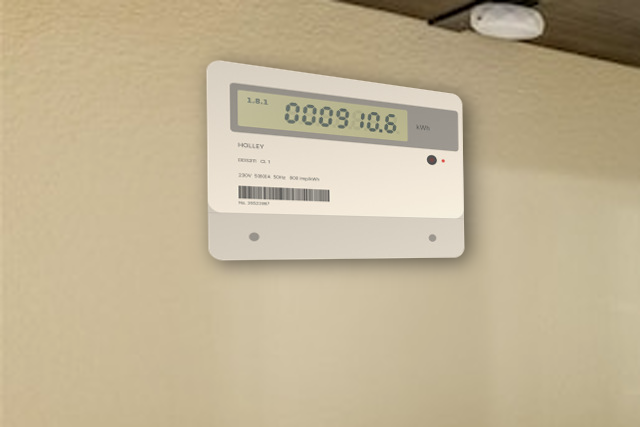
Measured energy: 910.6 kWh
